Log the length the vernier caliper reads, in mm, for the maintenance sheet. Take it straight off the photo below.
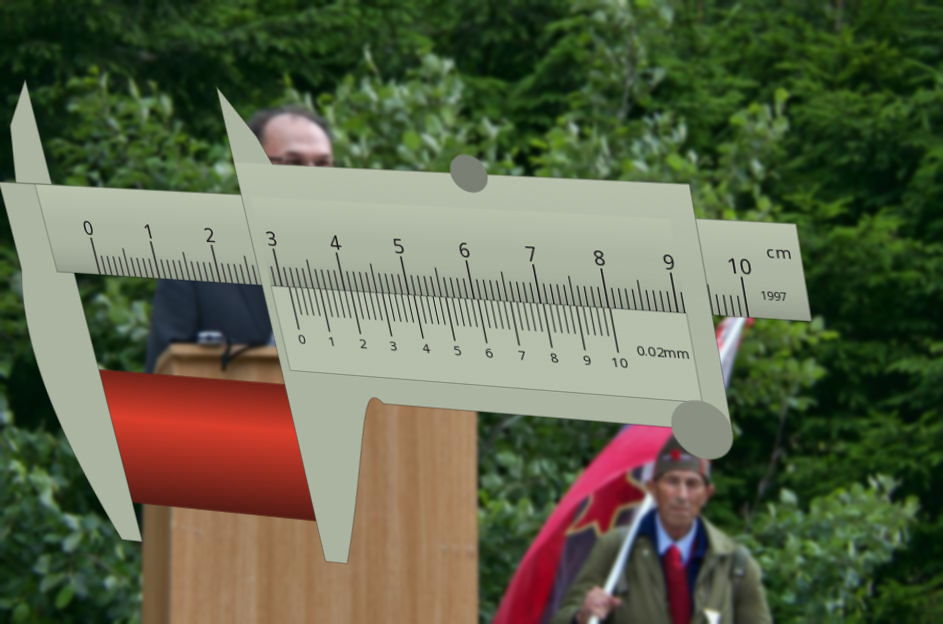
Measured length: 31.2 mm
